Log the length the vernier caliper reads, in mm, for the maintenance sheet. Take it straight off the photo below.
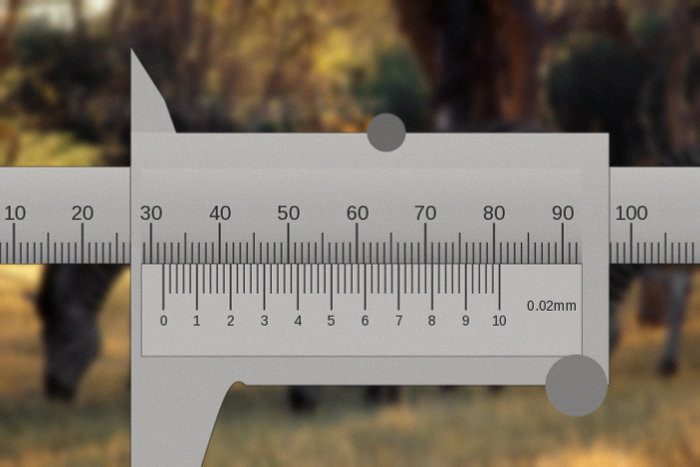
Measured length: 31.8 mm
